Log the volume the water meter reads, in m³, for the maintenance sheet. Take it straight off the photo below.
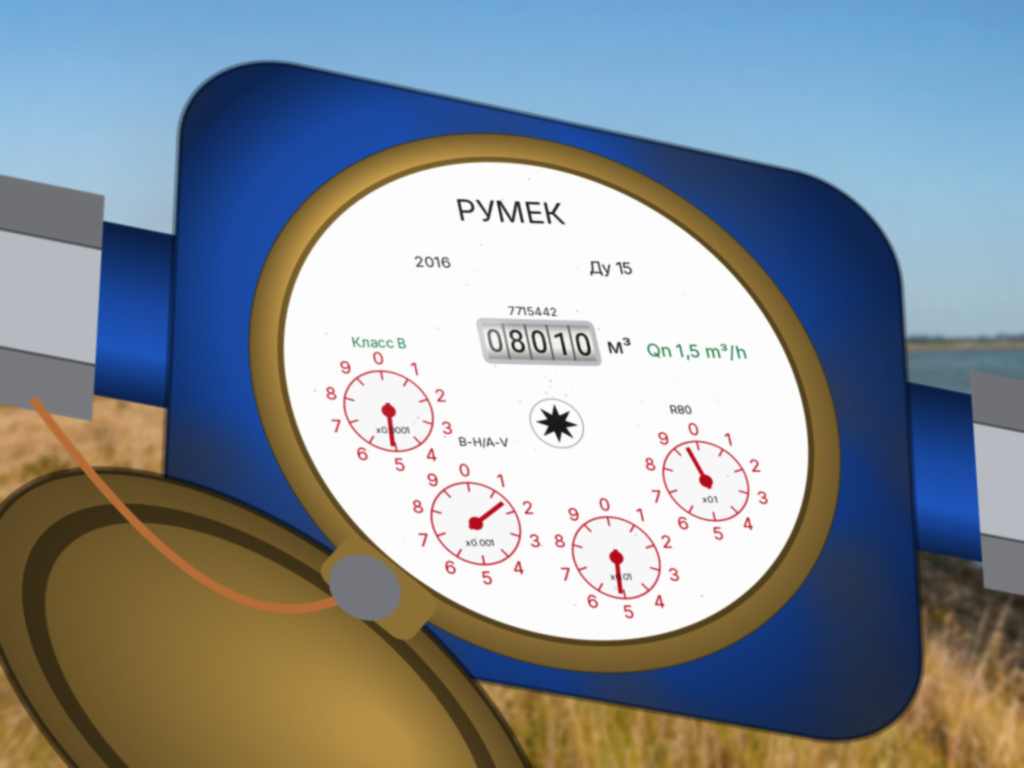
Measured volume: 8009.9515 m³
